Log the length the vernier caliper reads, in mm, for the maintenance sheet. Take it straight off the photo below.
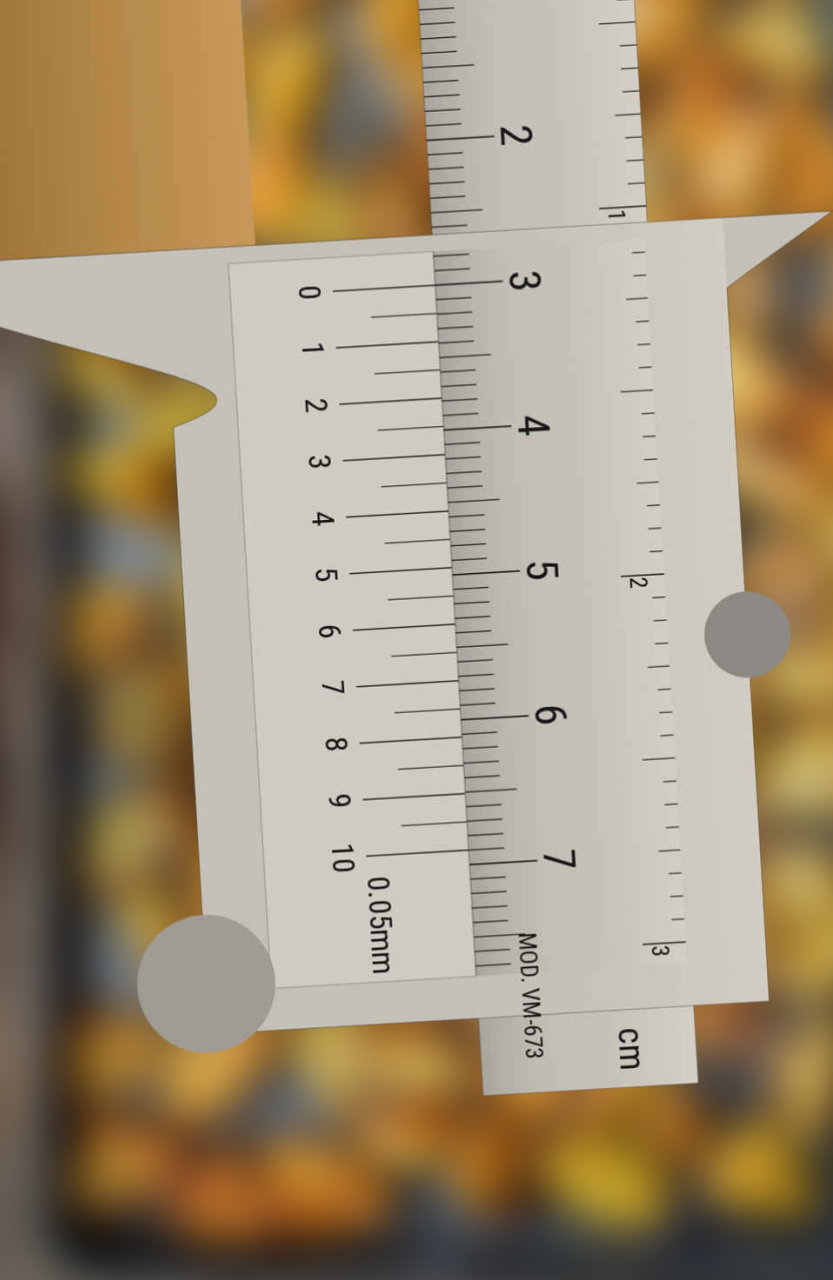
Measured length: 30.0 mm
